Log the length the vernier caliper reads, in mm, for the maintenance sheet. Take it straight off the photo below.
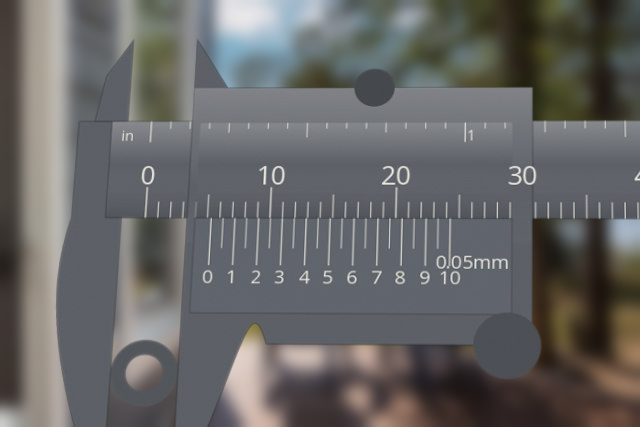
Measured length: 5.3 mm
